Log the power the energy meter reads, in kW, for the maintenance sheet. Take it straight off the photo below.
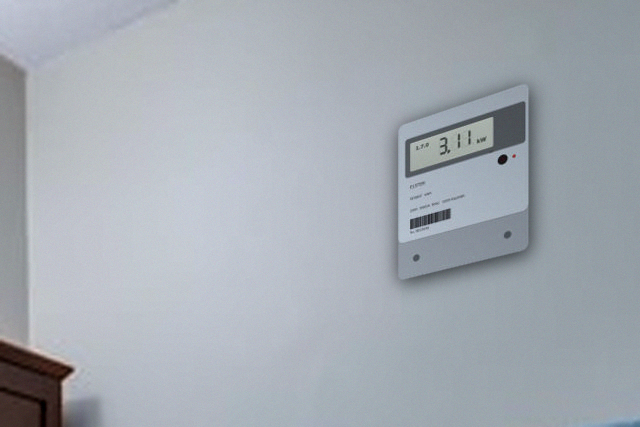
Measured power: 3.11 kW
